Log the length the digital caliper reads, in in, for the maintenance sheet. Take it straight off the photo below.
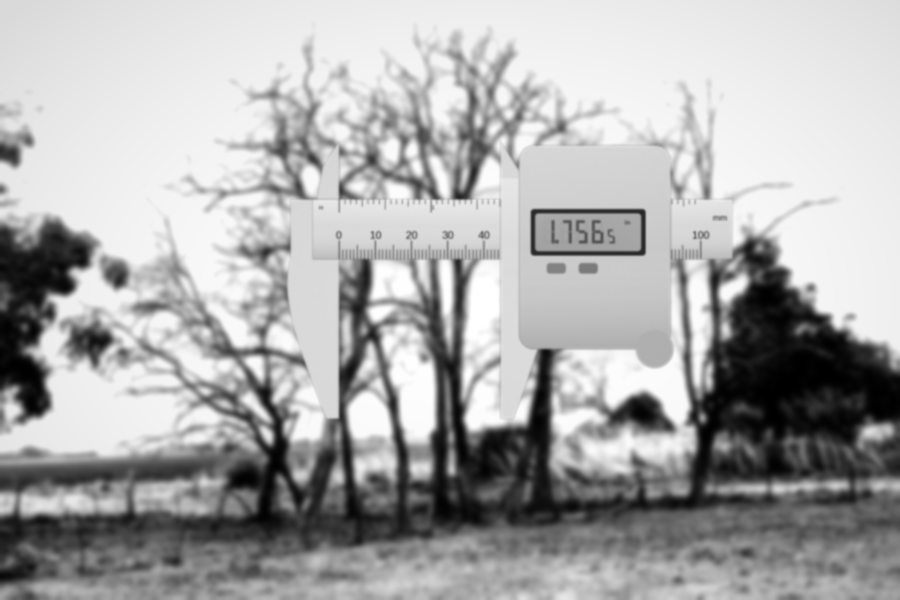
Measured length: 1.7565 in
